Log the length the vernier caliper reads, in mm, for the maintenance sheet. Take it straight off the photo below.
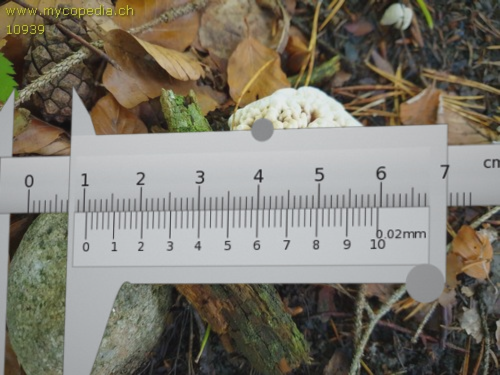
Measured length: 10.5 mm
